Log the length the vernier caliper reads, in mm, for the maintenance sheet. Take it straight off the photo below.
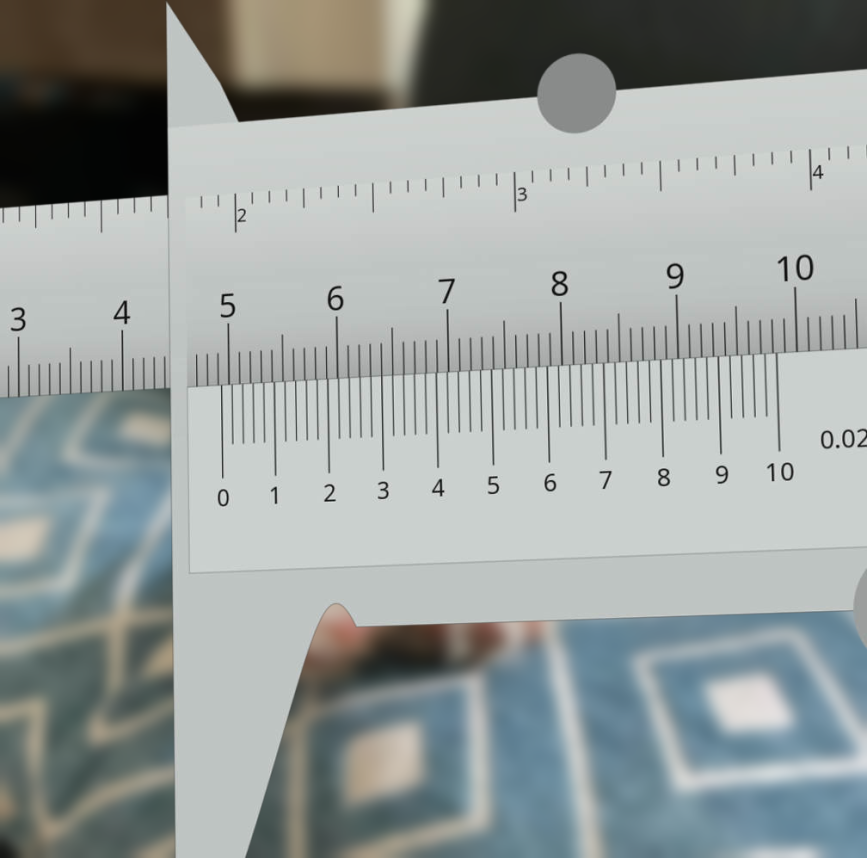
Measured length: 49.3 mm
